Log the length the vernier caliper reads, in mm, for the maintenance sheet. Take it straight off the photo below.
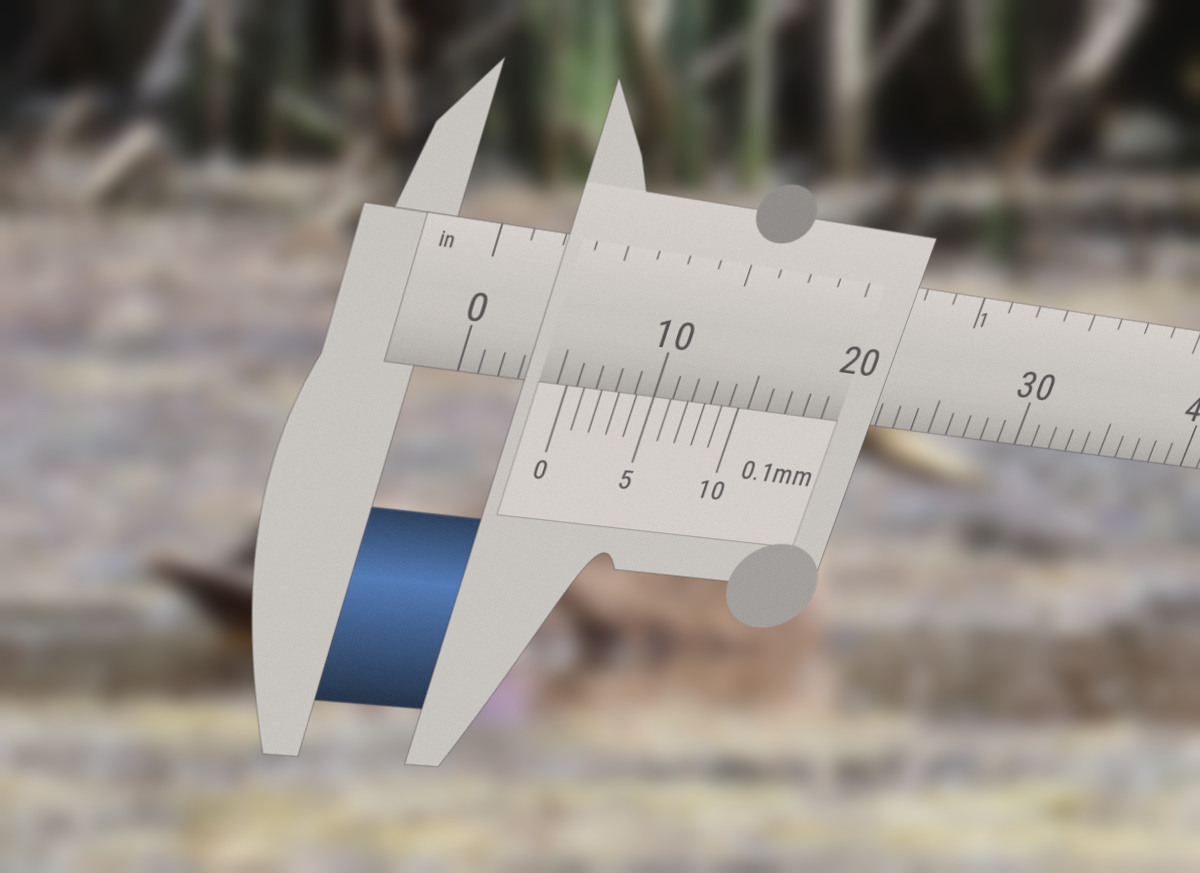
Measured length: 5.5 mm
